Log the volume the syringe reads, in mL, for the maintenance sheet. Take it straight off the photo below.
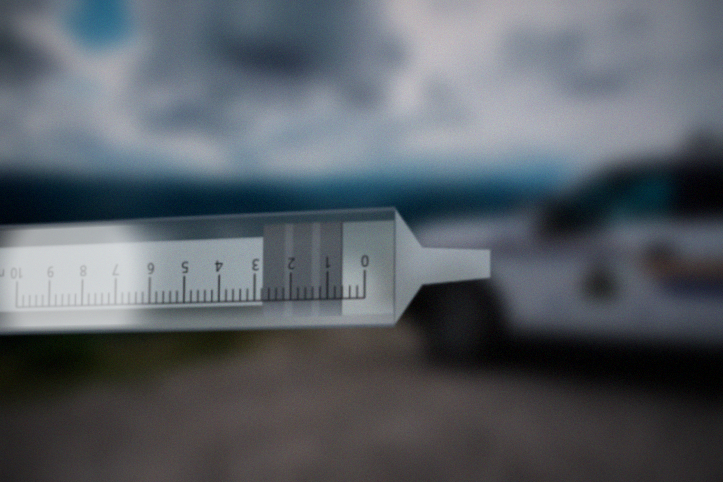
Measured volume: 0.6 mL
